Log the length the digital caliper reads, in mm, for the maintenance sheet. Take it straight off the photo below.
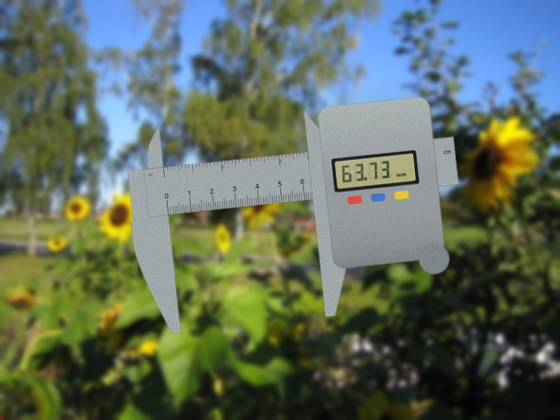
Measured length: 63.73 mm
